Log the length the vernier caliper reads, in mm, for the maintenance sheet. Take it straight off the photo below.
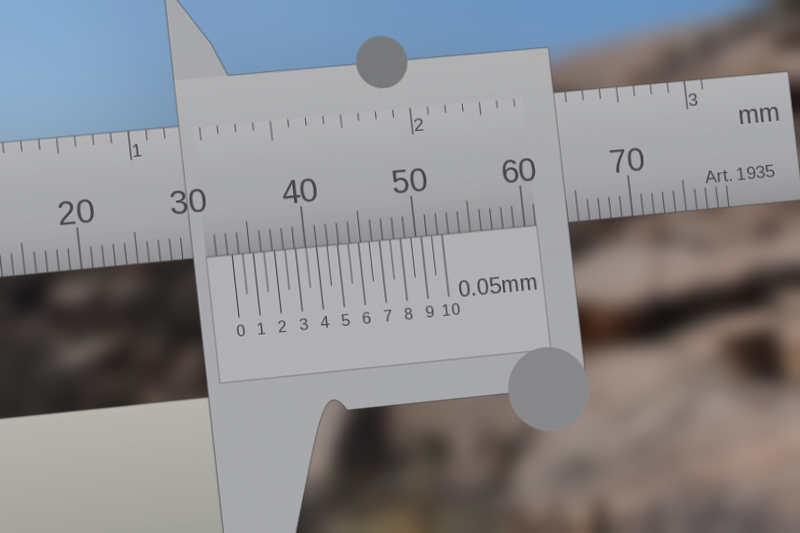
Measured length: 33.4 mm
